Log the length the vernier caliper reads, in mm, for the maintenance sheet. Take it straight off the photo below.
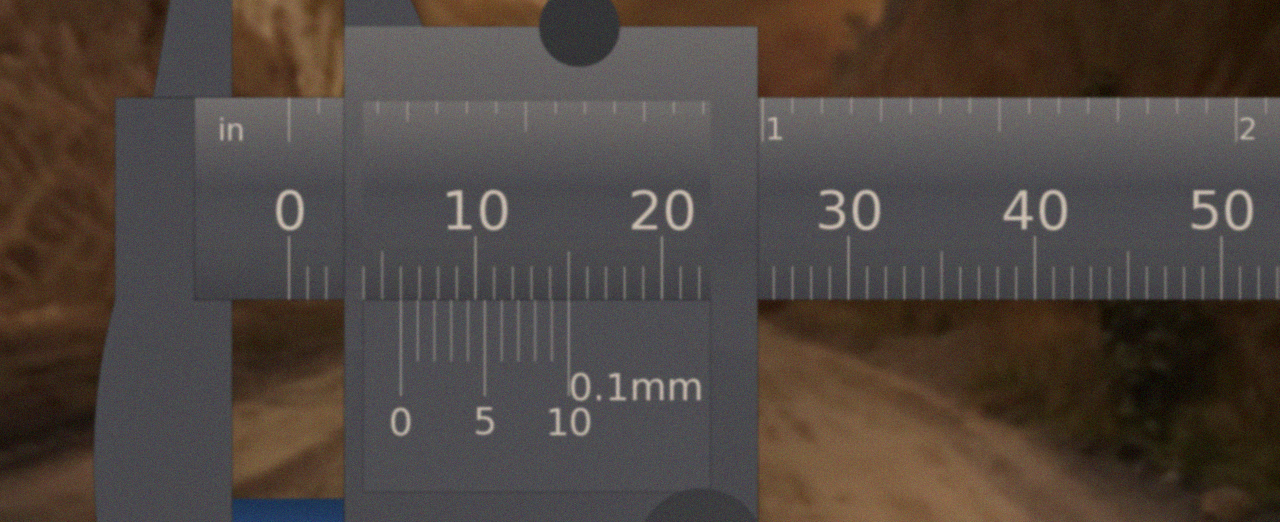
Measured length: 6.0 mm
